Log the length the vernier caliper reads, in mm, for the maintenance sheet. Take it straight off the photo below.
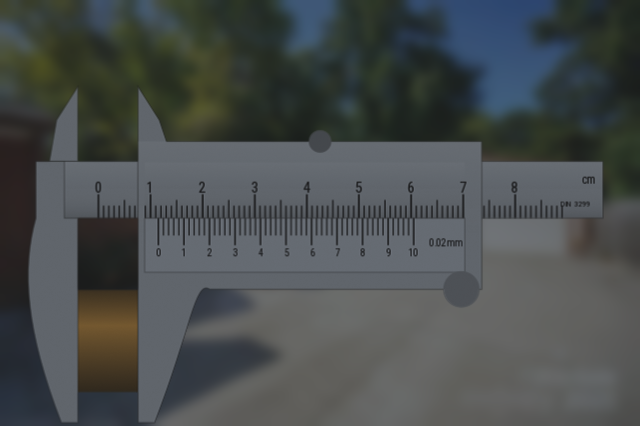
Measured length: 11.5 mm
